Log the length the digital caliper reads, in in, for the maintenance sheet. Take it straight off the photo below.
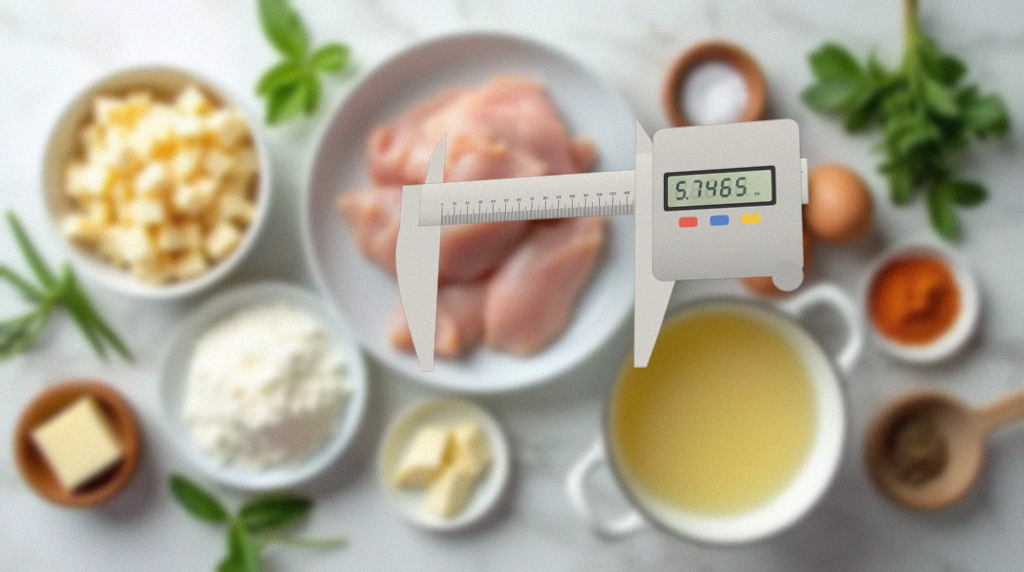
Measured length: 5.7465 in
